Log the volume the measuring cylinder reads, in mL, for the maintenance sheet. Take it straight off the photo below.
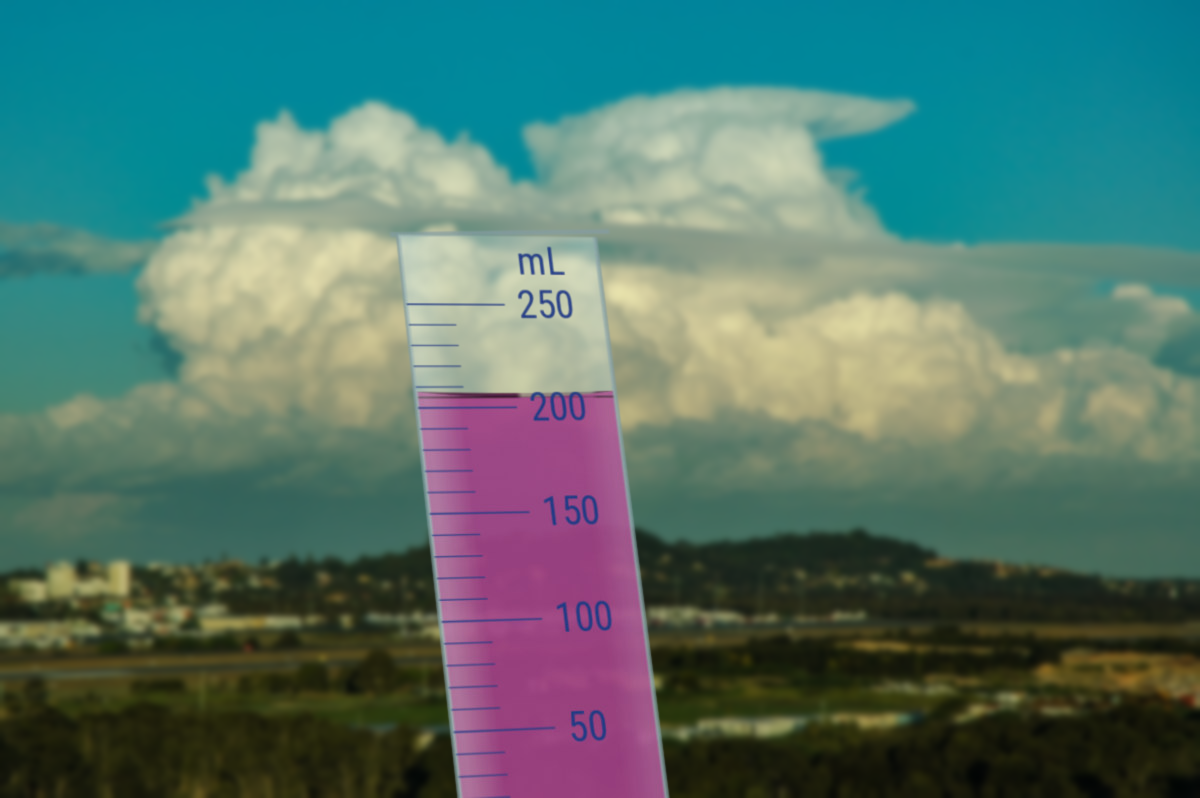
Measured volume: 205 mL
